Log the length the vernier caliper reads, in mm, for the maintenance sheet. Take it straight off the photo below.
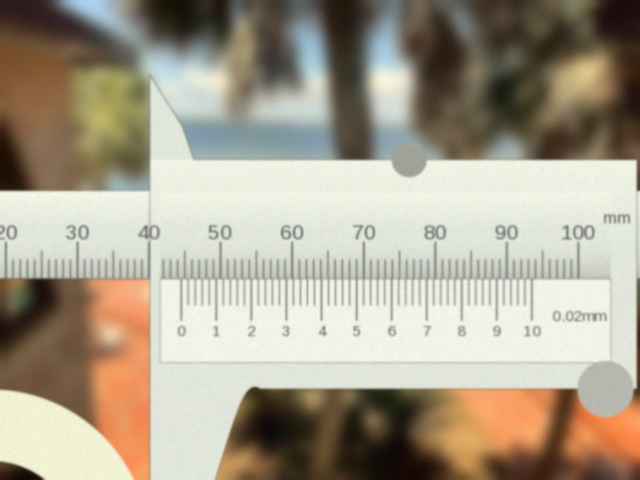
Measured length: 44.5 mm
